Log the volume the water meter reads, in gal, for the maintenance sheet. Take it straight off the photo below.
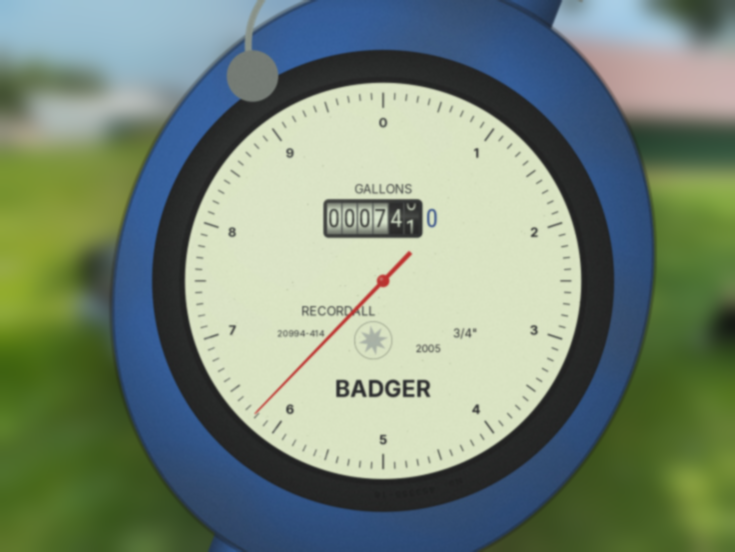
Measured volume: 7406.2 gal
